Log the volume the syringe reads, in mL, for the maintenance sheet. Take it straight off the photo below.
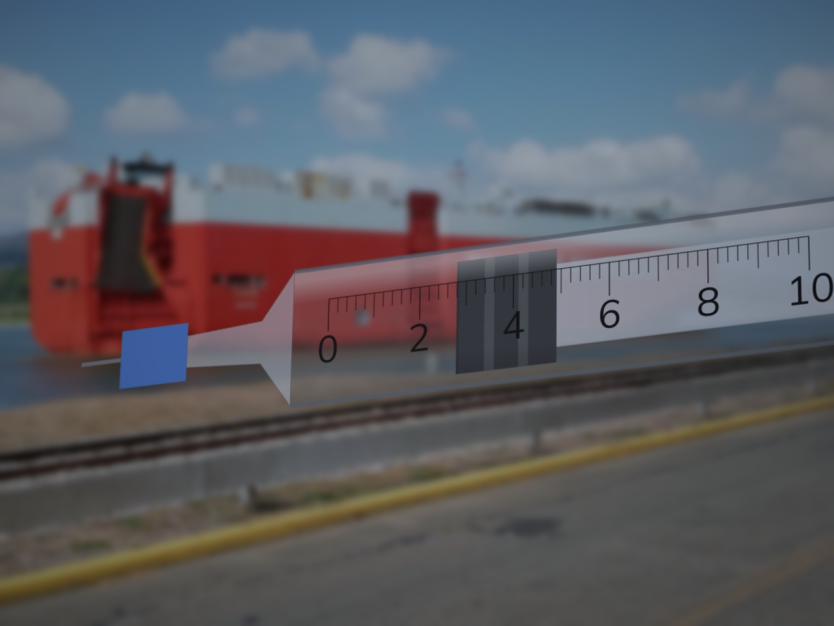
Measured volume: 2.8 mL
